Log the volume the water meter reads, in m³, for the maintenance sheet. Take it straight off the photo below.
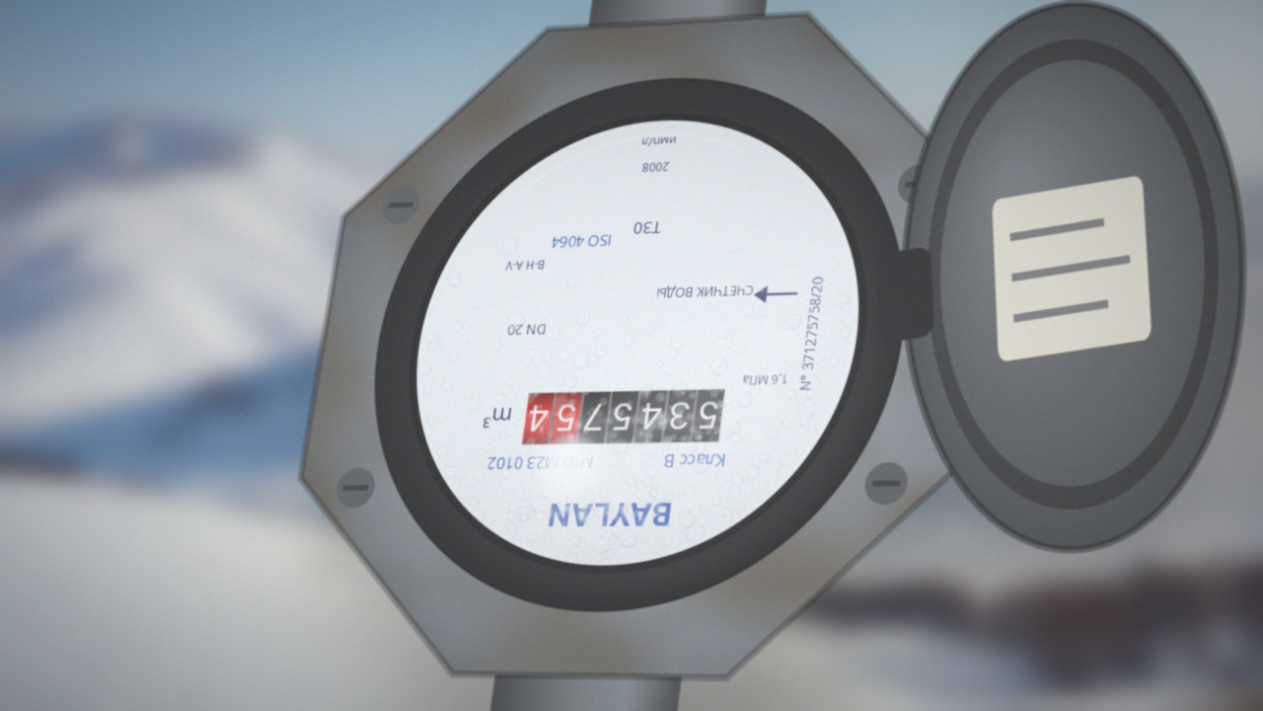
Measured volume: 53457.54 m³
